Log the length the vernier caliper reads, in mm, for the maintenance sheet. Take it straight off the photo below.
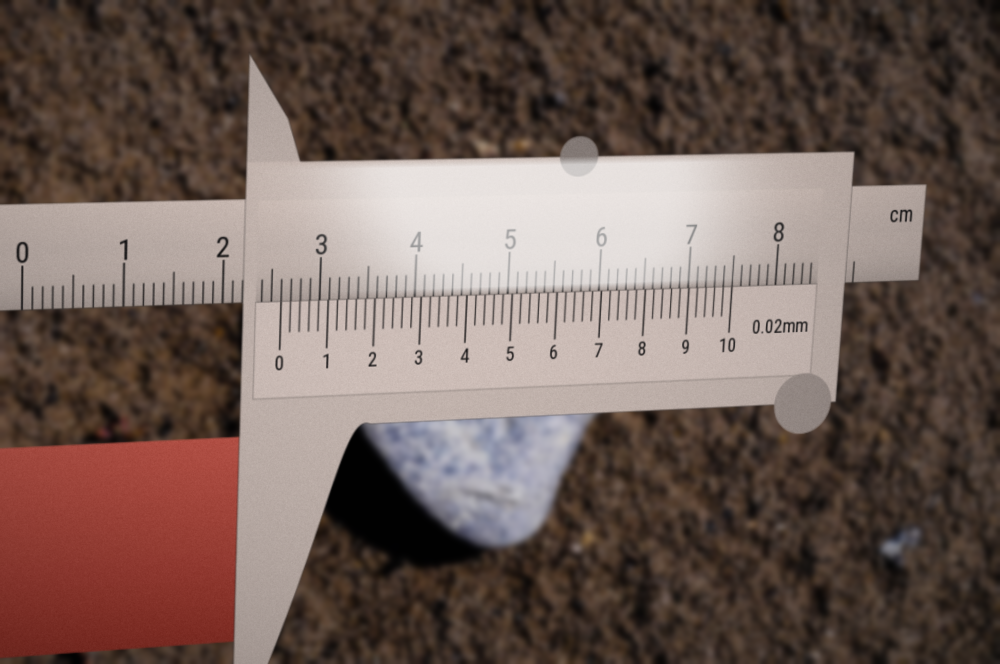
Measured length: 26.0 mm
